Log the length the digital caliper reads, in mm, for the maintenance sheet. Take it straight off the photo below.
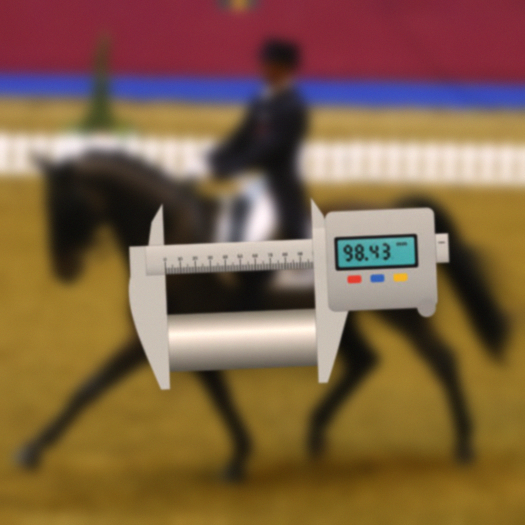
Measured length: 98.43 mm
